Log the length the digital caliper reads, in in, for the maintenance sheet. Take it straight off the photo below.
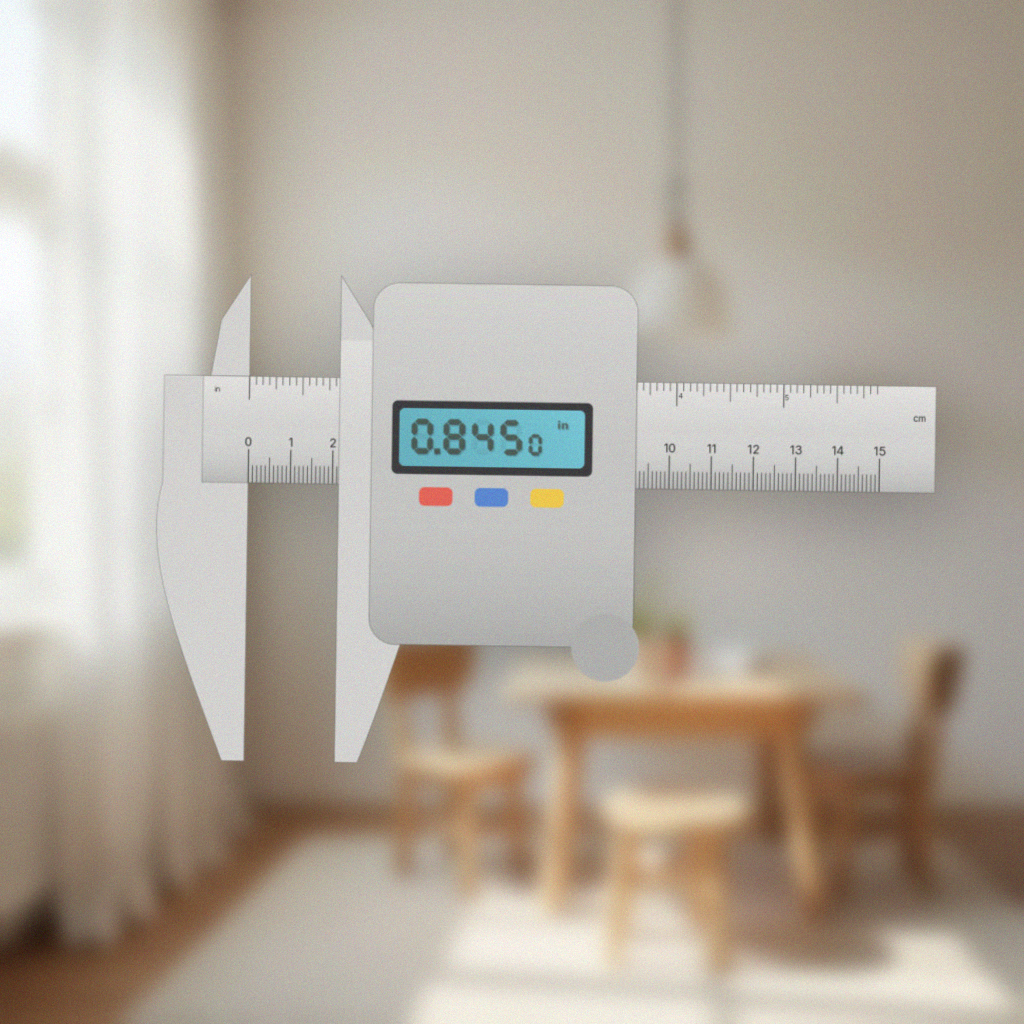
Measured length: 0.8450 in
